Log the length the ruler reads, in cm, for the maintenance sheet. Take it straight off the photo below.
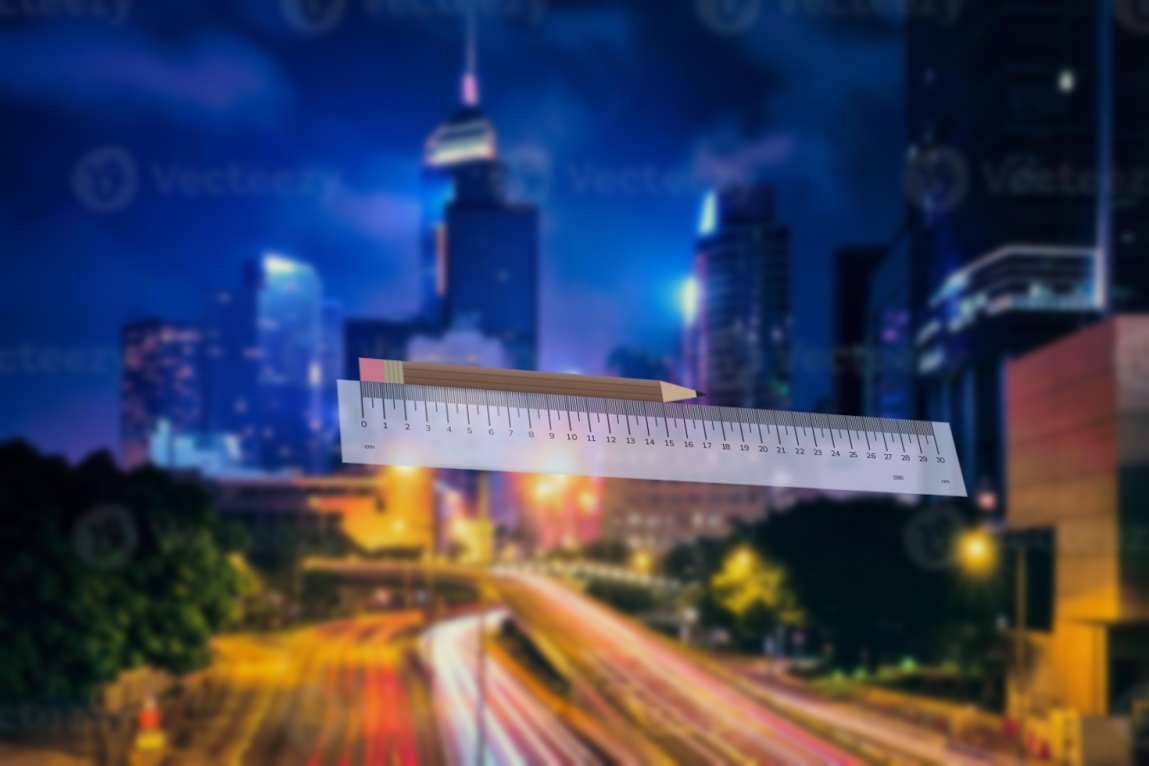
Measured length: 17.5 cm
